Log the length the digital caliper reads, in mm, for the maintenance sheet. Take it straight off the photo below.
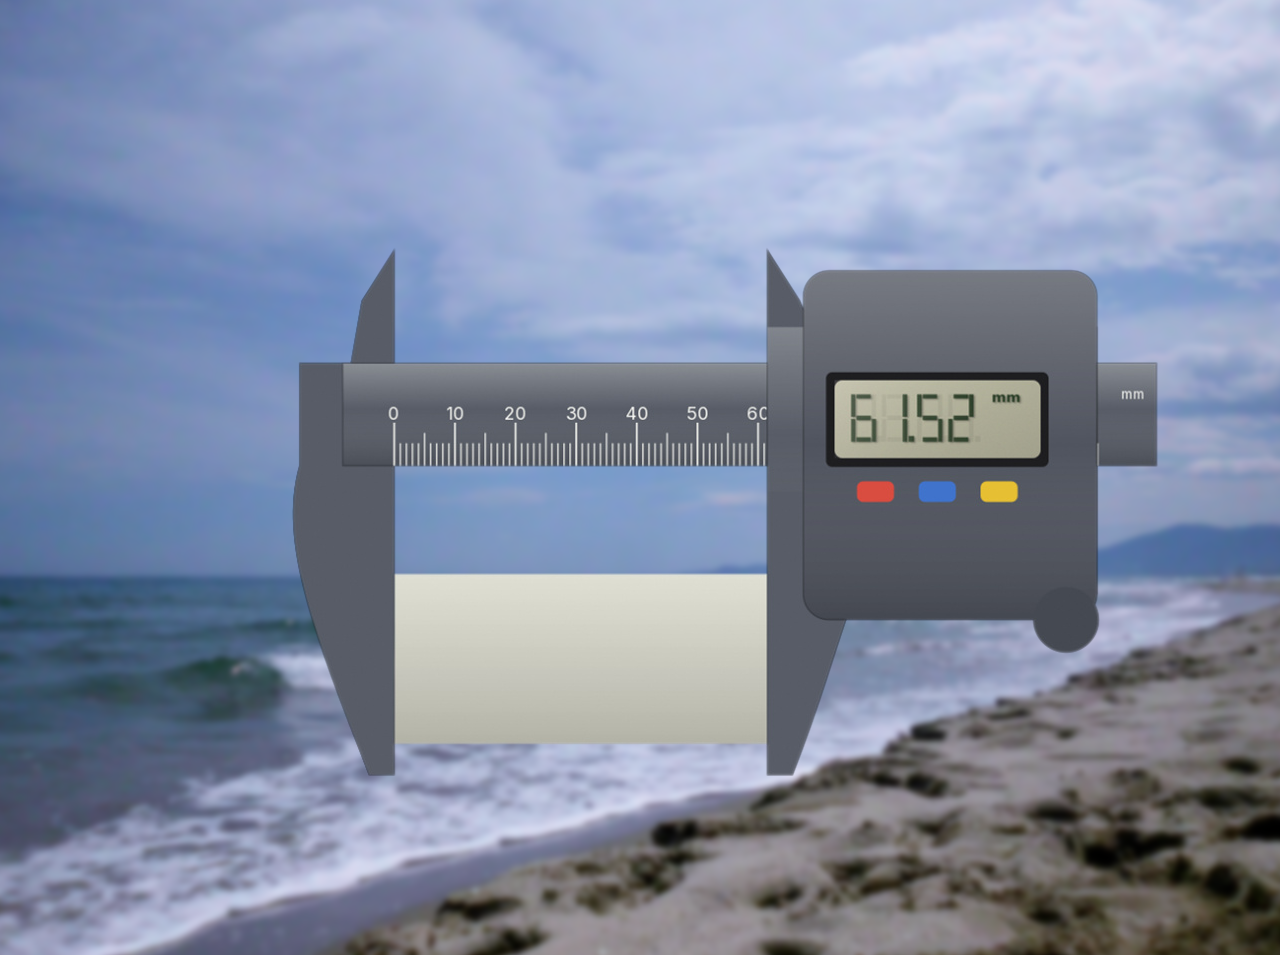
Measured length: 61.52 mm
